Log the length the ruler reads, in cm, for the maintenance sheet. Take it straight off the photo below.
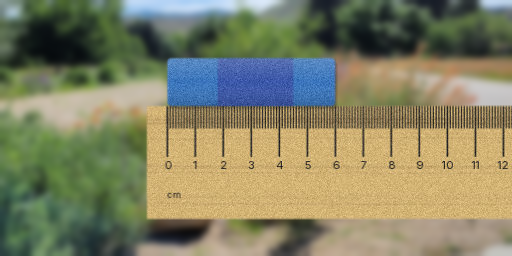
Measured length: 6 cm
